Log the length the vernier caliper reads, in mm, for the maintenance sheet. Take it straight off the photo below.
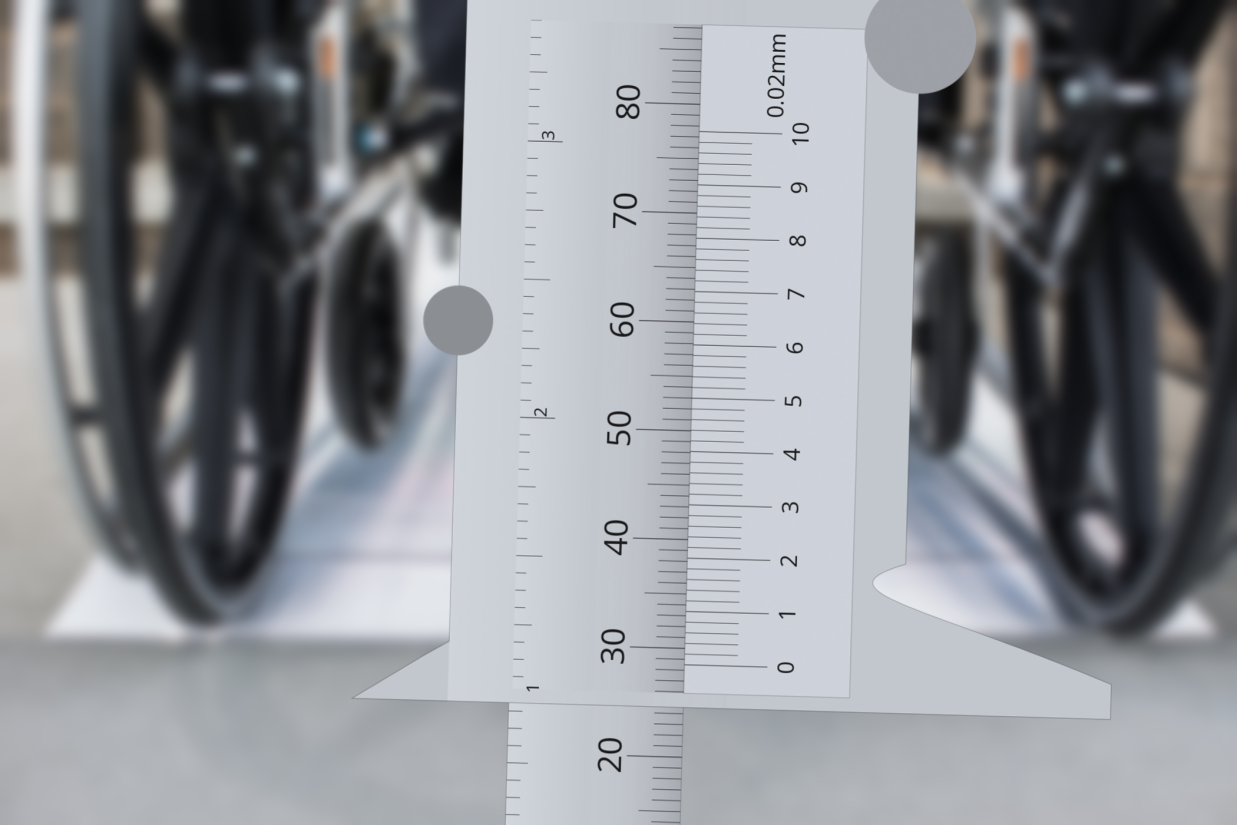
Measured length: 28.5 mm
